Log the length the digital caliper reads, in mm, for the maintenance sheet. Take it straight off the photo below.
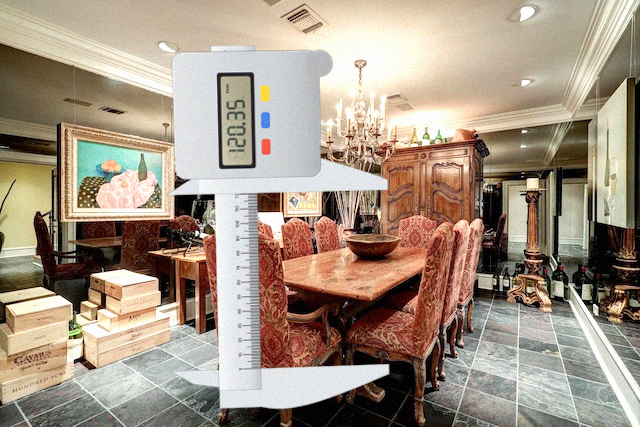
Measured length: 120.35 mm
